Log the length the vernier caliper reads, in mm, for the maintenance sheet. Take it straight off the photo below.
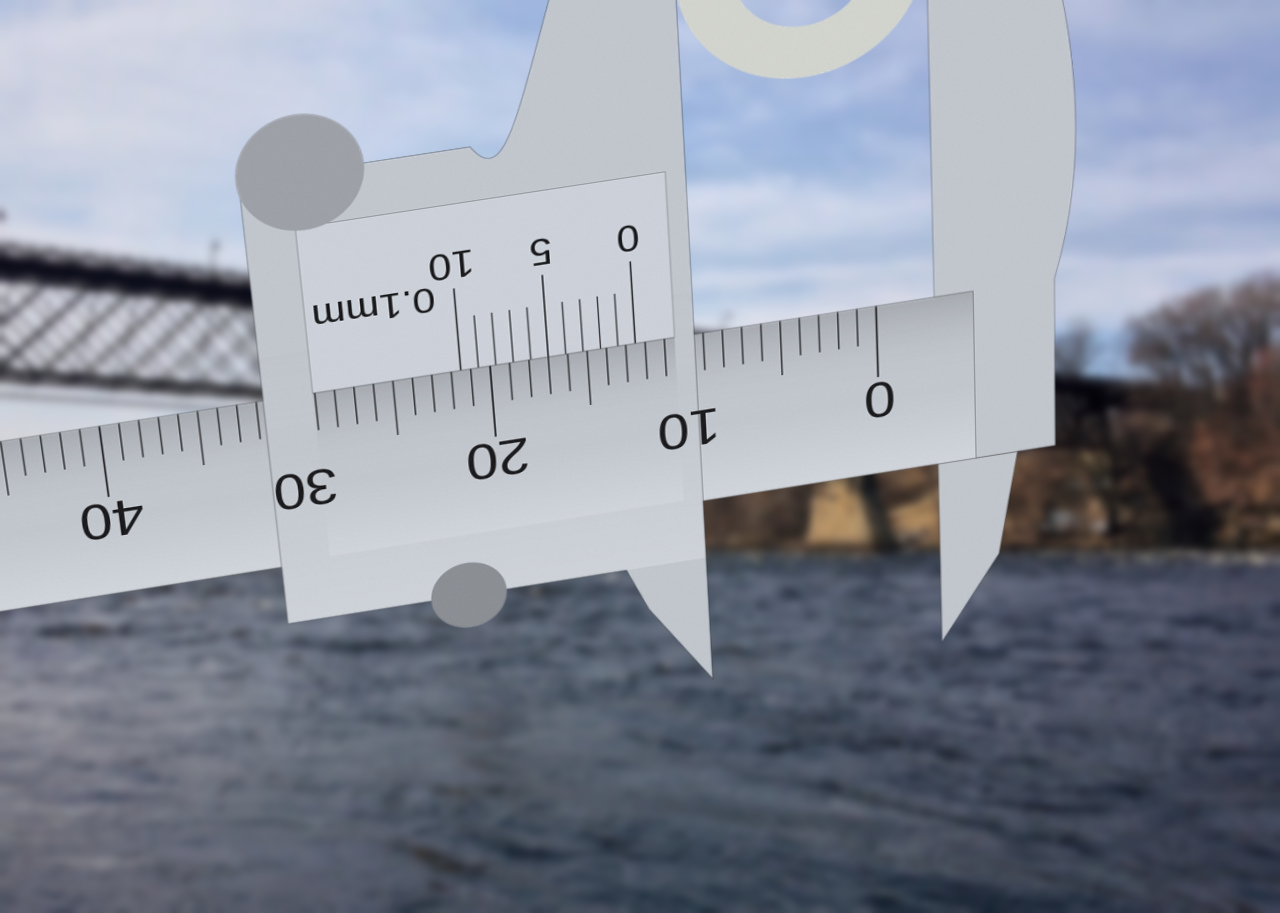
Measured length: 12.5 mm
